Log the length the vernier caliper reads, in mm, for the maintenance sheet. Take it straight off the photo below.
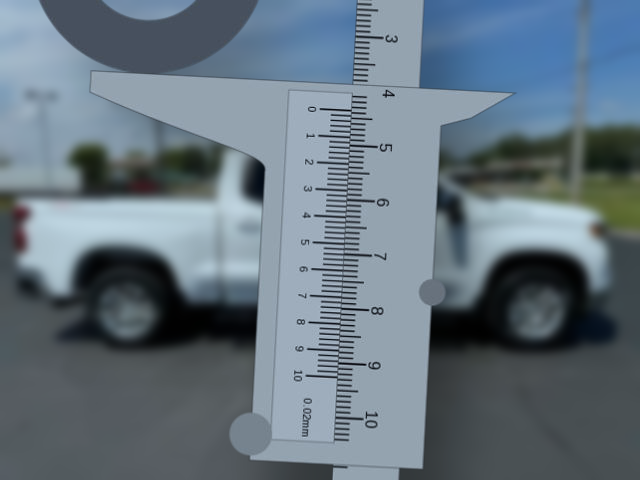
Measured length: 43.6 mm
